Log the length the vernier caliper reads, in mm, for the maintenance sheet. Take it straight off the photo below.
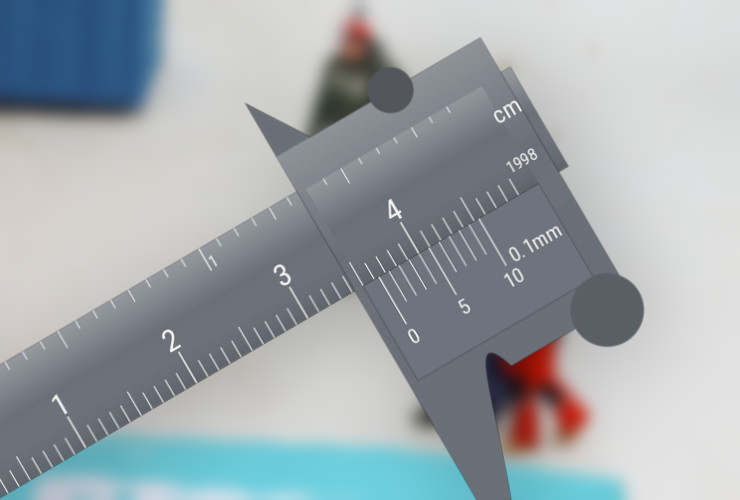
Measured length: 36.4 mm
